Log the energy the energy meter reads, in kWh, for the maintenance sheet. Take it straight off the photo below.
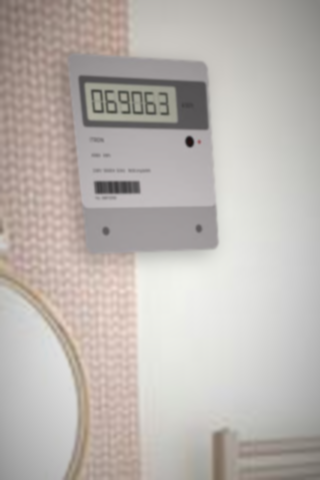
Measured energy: 69063 kWh
